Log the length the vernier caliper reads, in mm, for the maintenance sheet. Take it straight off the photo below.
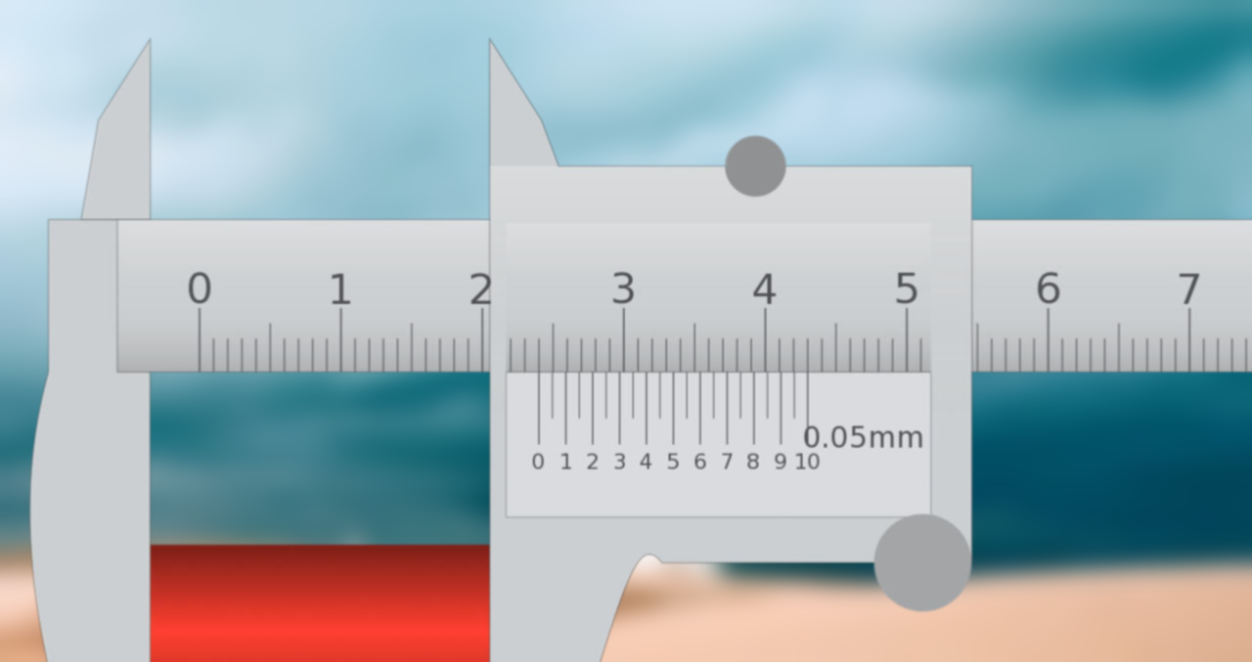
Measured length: 24.0 mm
